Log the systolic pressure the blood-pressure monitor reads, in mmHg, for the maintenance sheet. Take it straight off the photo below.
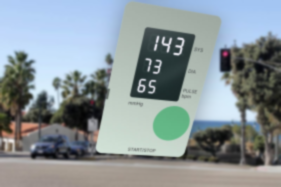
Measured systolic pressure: 143 mmHg
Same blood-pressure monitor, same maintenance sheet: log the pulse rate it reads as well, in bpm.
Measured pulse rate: 65 bpm
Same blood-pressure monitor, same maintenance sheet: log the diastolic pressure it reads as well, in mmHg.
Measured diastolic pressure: 73 mmHg
